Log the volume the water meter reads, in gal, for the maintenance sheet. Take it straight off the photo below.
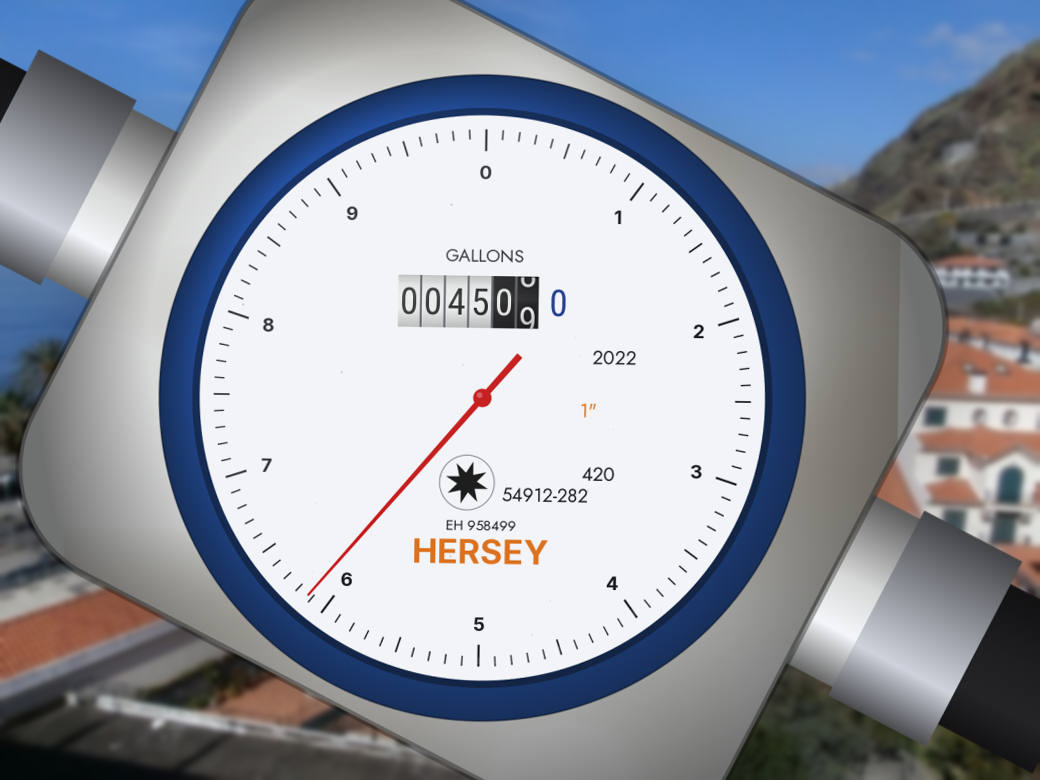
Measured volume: 45086.1 gal
